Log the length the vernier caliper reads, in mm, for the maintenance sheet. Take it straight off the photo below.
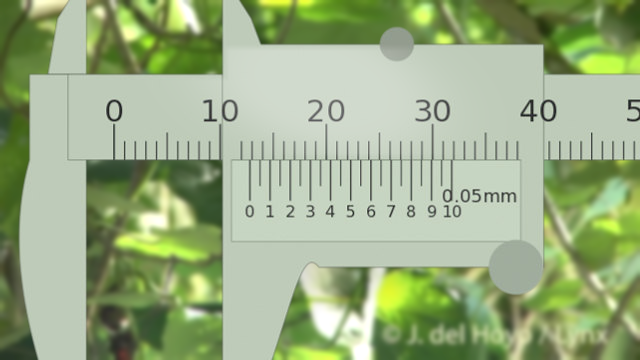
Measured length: 12.8 mm
